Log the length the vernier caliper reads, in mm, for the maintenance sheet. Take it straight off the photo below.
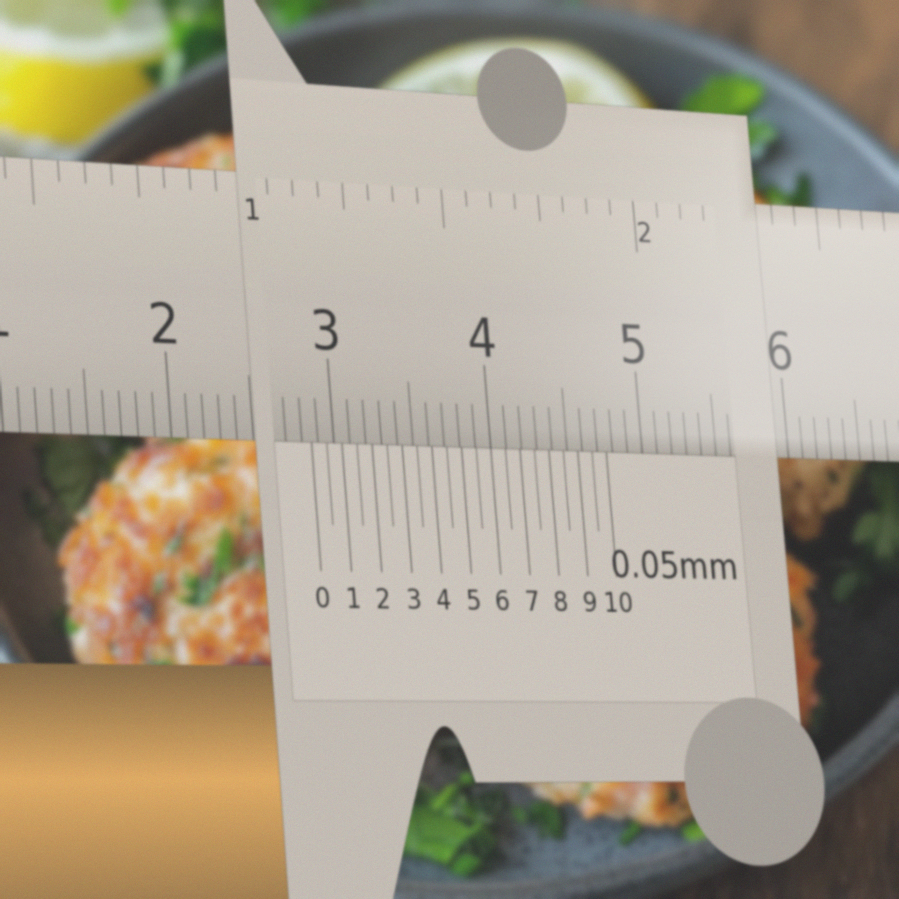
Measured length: 28.6 mm
